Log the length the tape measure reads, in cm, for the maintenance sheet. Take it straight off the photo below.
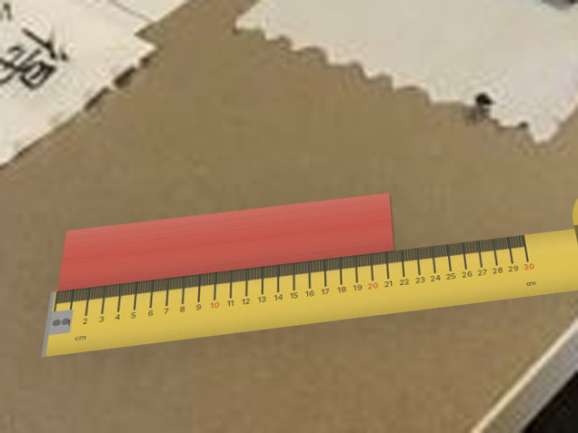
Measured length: 21.5 cm
